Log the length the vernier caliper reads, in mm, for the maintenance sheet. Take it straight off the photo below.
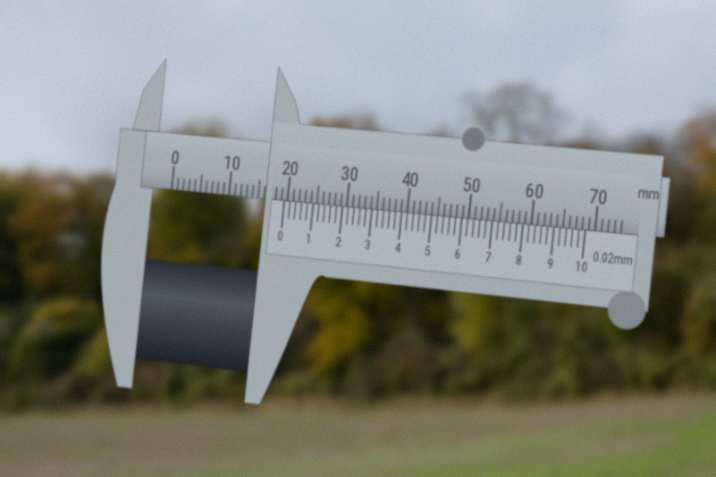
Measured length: 19.5 mm
